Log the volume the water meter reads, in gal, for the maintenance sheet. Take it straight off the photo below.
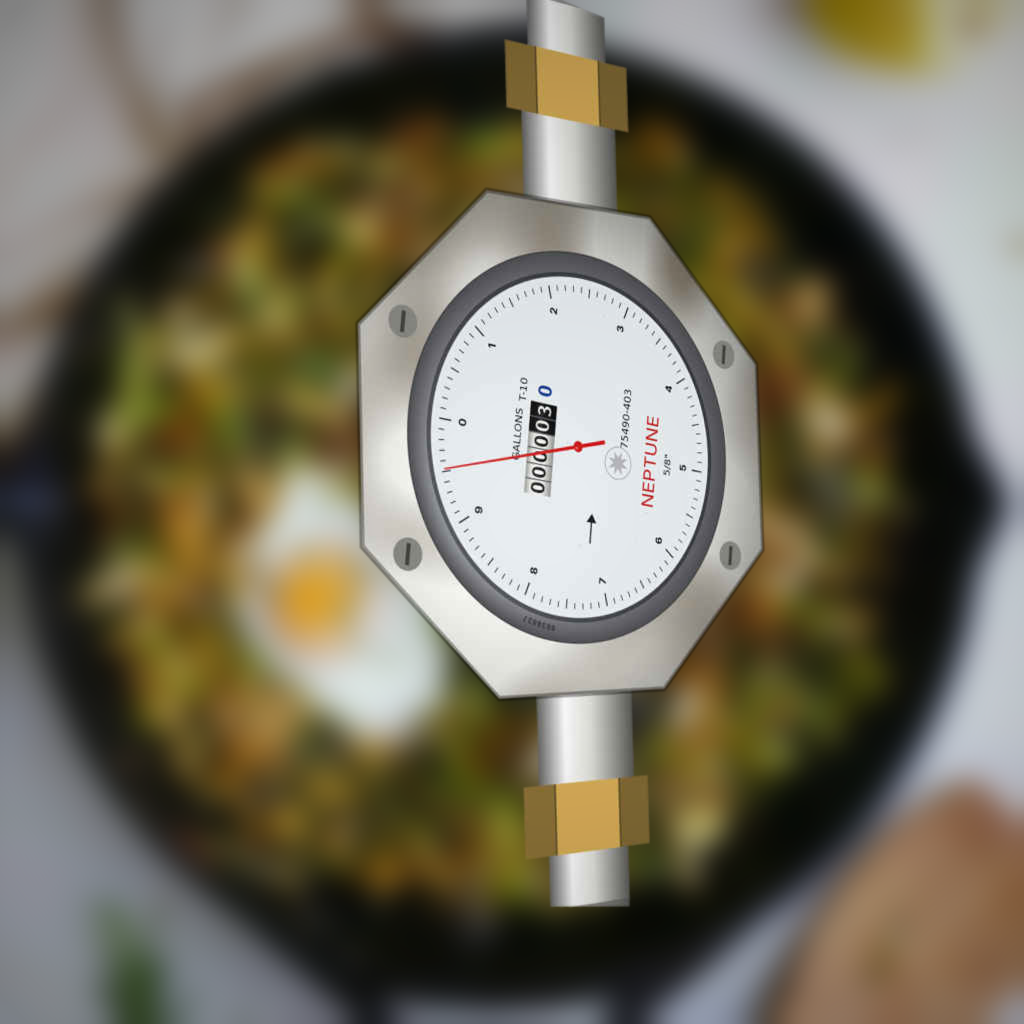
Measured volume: 29.5 gal
